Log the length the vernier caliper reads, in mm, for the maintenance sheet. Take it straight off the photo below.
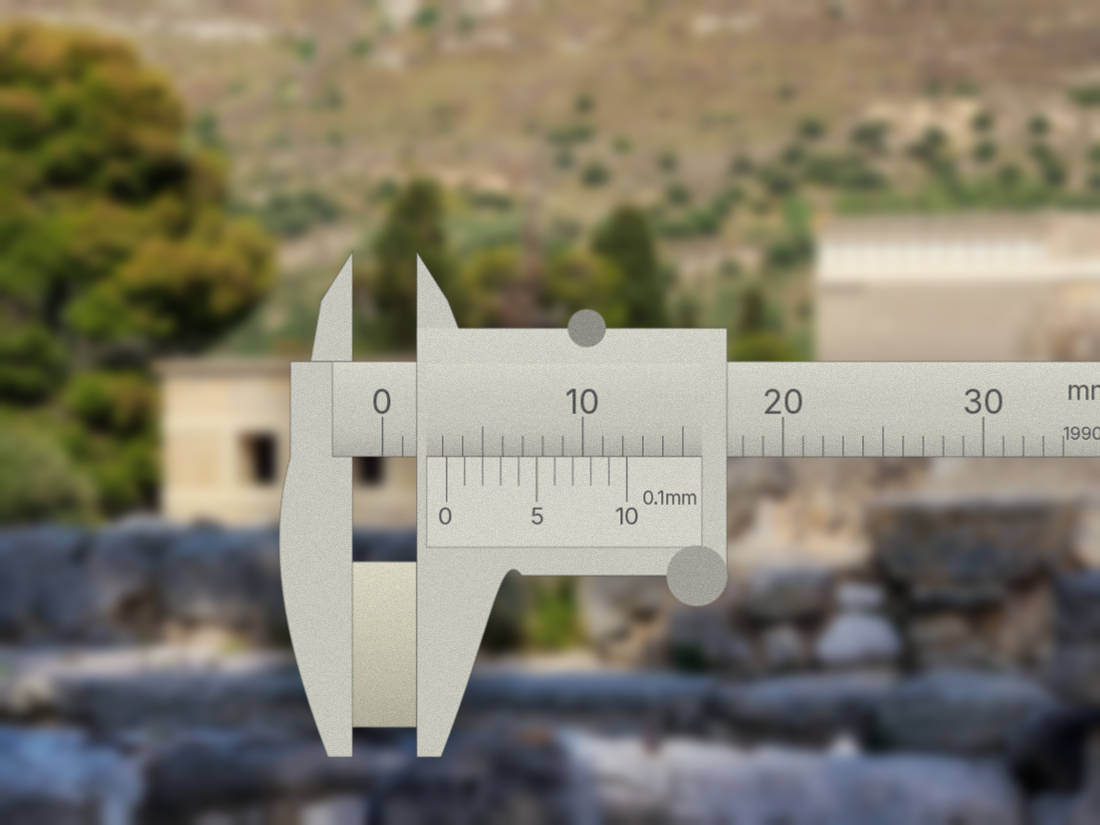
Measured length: 3.2 mm
